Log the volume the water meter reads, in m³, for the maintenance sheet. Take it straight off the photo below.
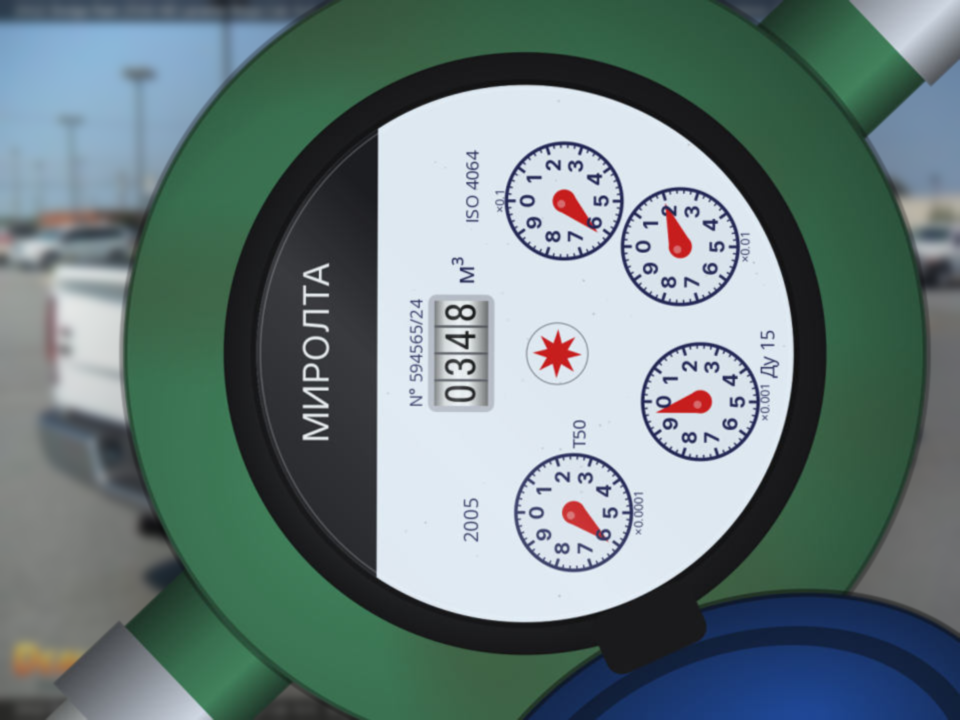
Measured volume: 348.6196 m³
